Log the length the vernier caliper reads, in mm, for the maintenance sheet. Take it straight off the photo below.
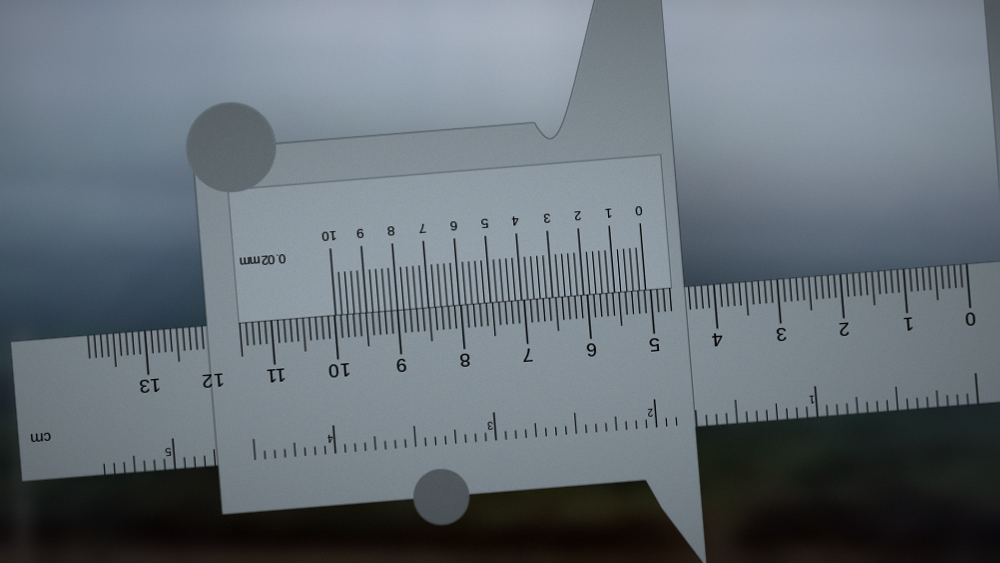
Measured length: 50.8 mm
